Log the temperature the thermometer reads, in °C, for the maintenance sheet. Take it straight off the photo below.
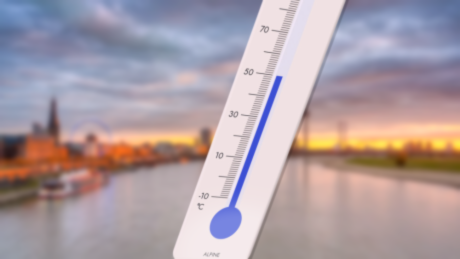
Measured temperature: 50 °C
